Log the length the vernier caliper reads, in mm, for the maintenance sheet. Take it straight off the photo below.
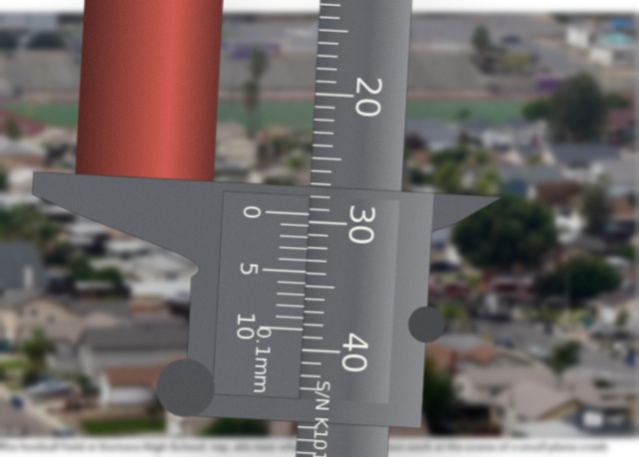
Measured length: 29.4 mm
